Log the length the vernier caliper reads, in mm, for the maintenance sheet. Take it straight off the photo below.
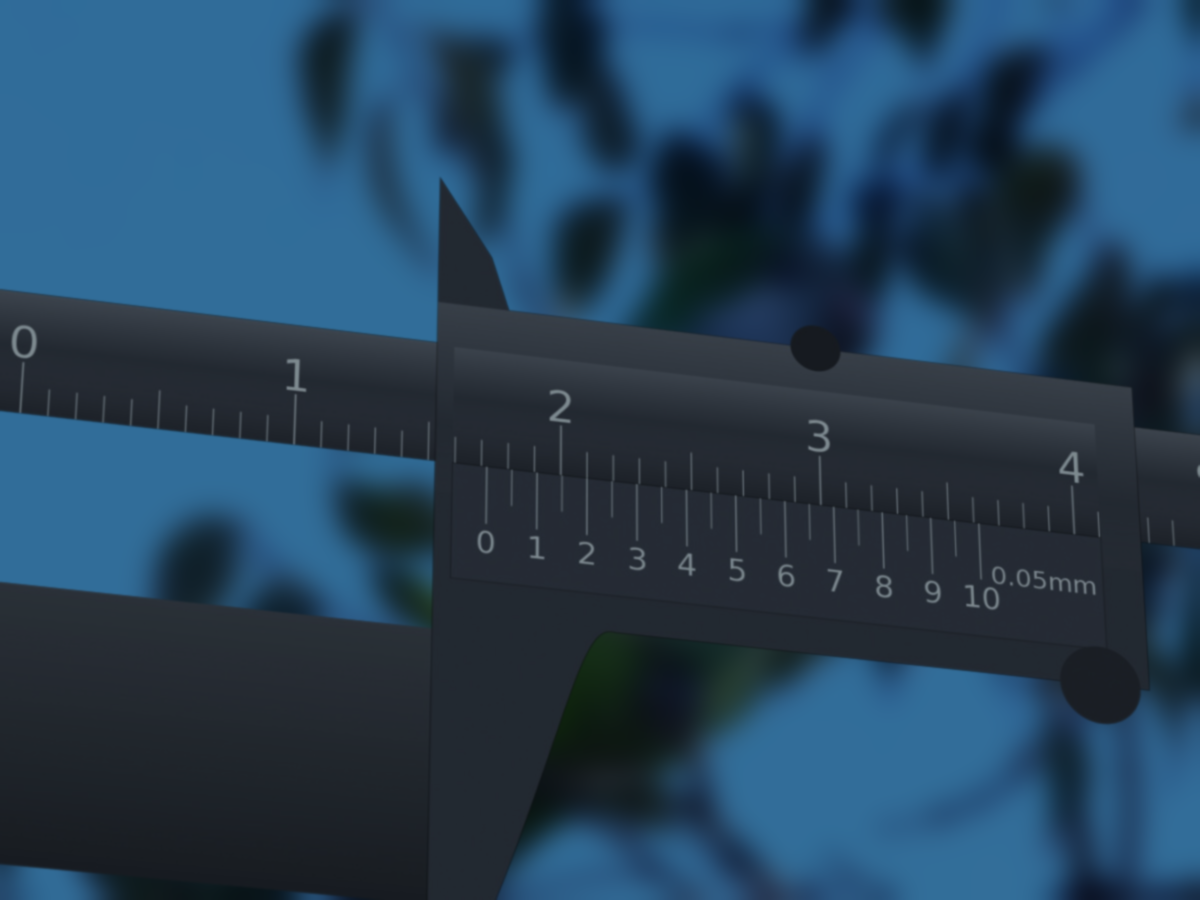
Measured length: 17.2 mm
